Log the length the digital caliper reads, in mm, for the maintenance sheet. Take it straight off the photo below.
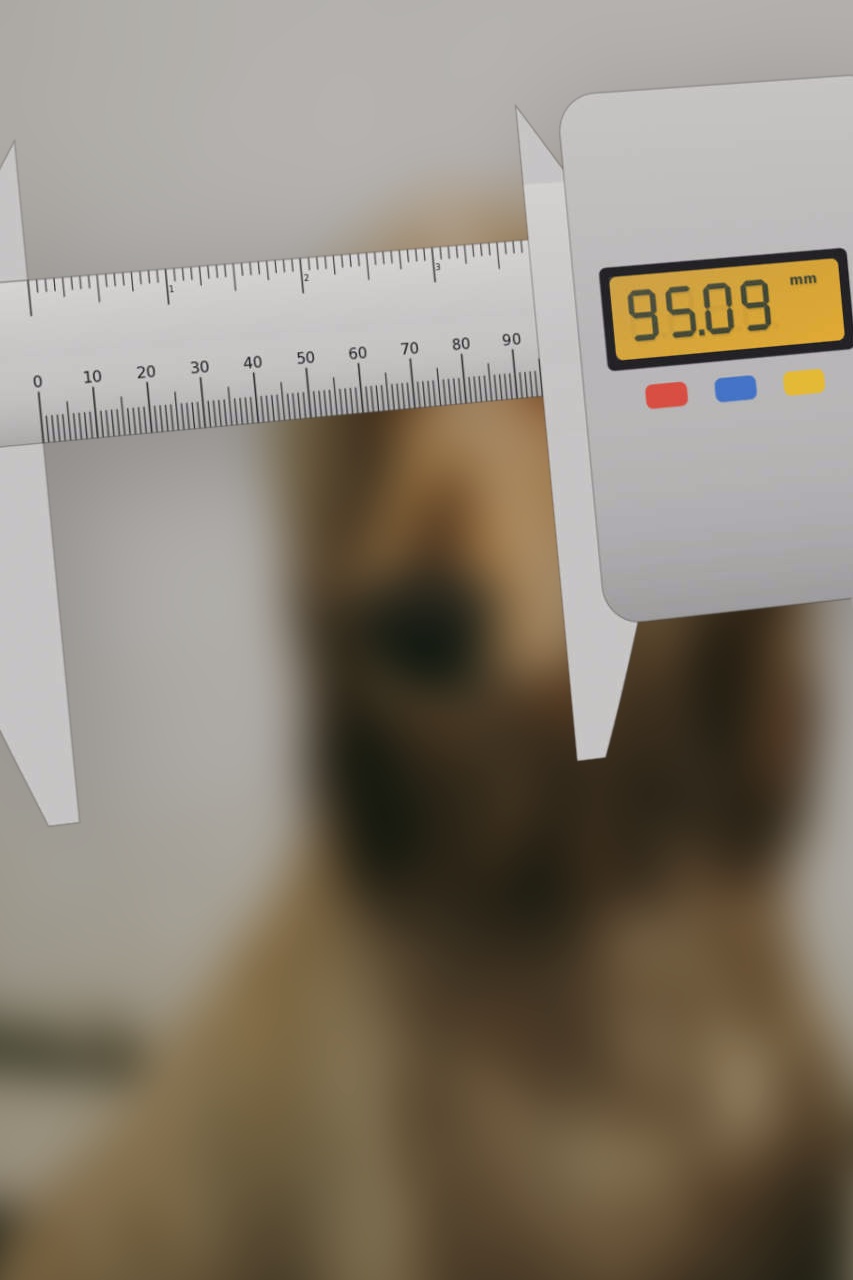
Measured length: 95.09 mm
